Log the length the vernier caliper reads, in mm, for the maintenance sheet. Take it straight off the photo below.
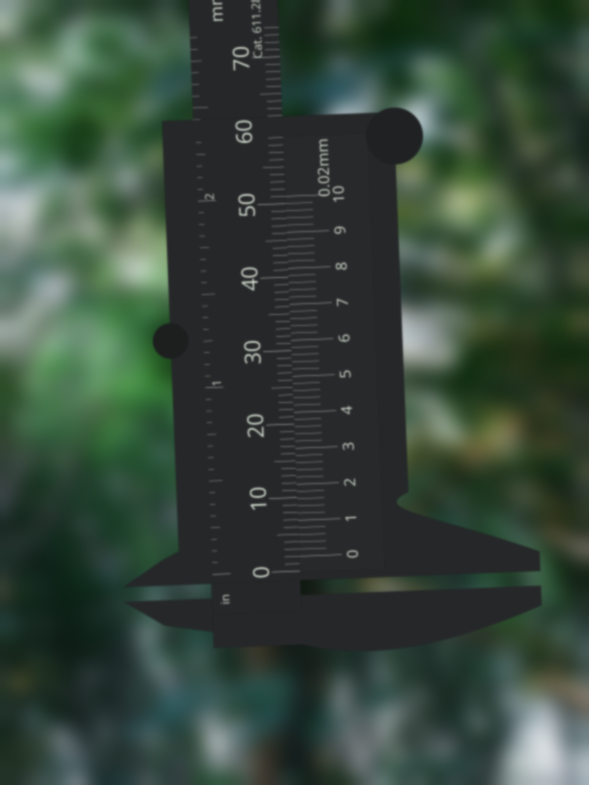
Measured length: 2.0 mm
